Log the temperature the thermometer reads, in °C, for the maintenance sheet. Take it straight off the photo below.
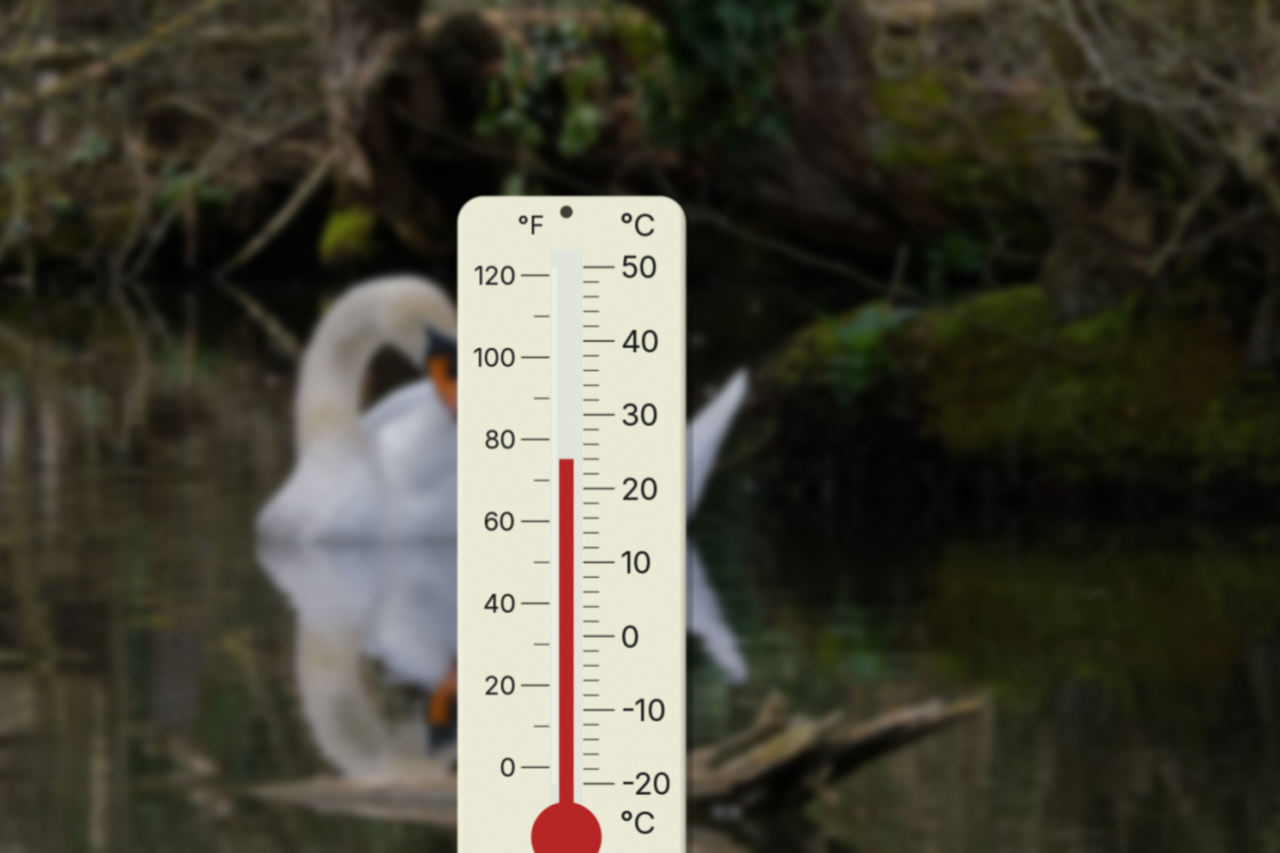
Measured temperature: 24 °C
